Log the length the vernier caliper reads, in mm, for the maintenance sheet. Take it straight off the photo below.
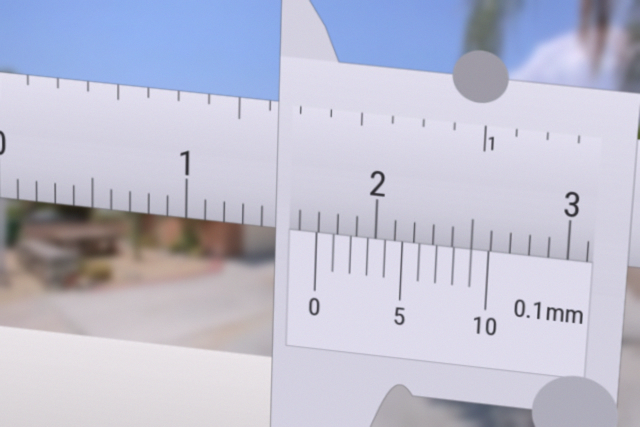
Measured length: 16.9 mm
